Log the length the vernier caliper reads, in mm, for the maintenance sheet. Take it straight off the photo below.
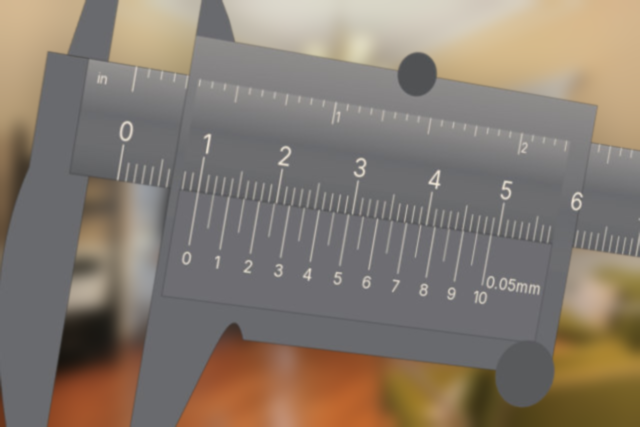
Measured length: 10.0 mm
